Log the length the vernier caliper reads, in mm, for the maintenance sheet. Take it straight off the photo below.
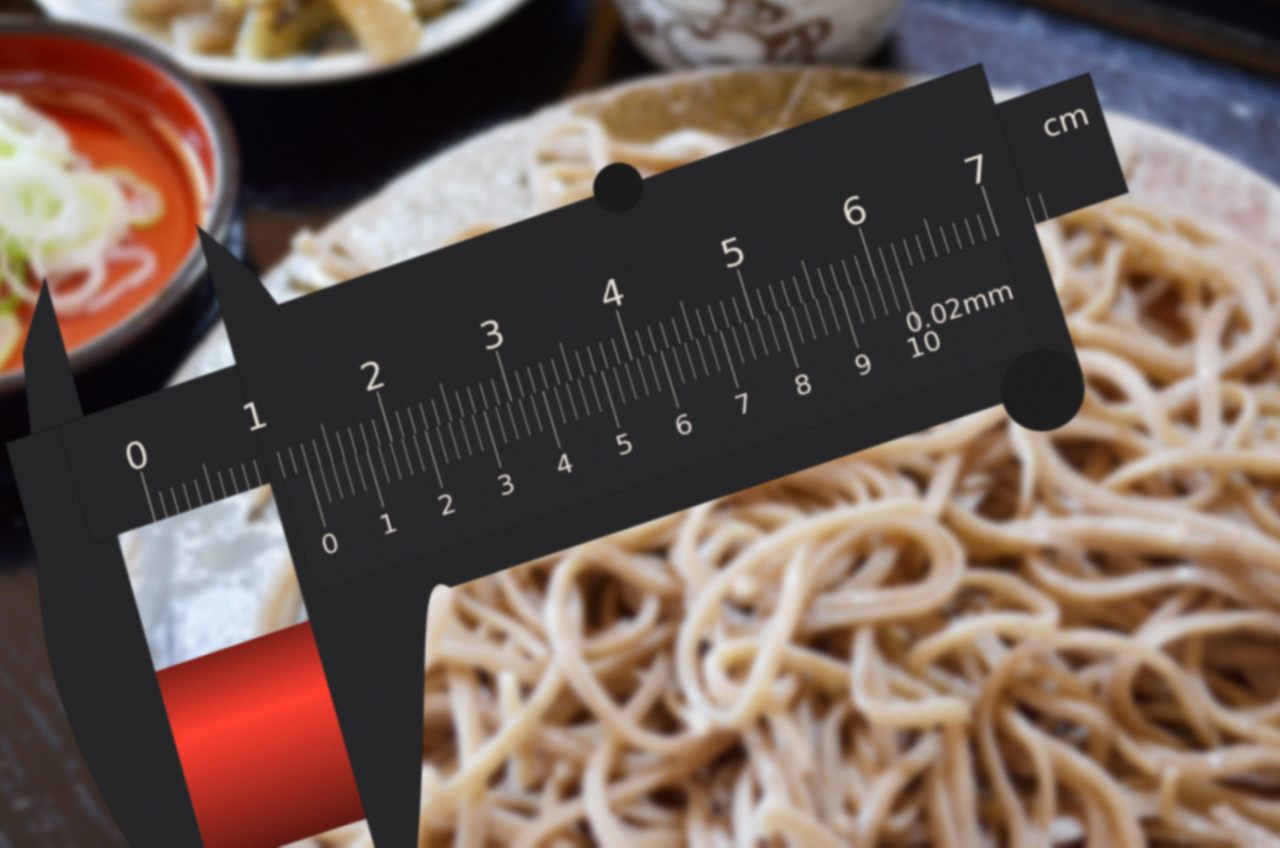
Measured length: 13.0 mm
